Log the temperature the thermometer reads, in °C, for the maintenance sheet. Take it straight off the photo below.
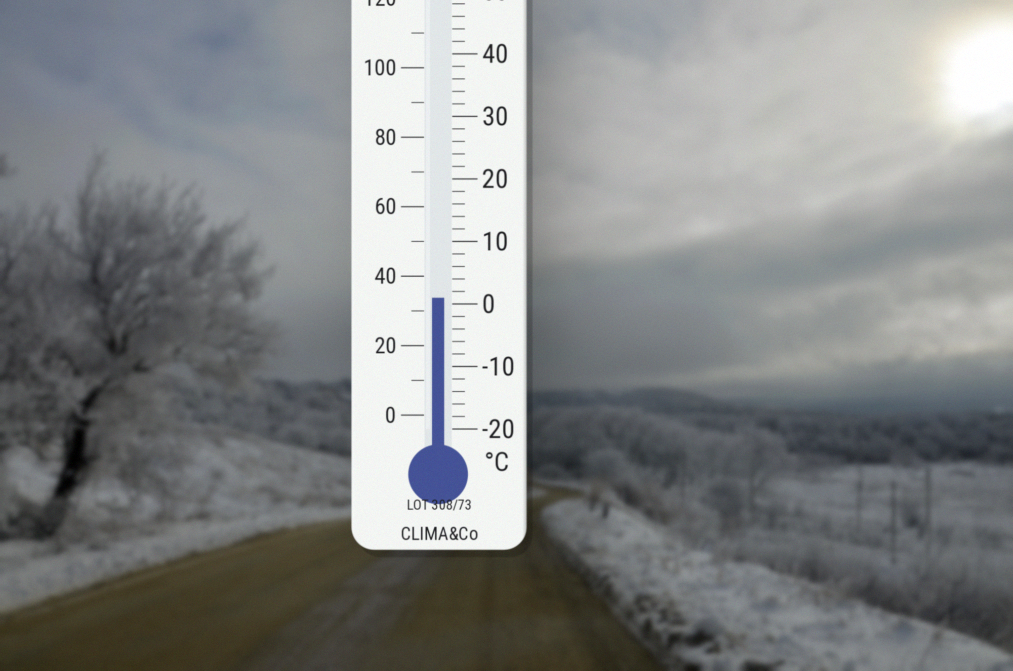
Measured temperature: 1 °C
